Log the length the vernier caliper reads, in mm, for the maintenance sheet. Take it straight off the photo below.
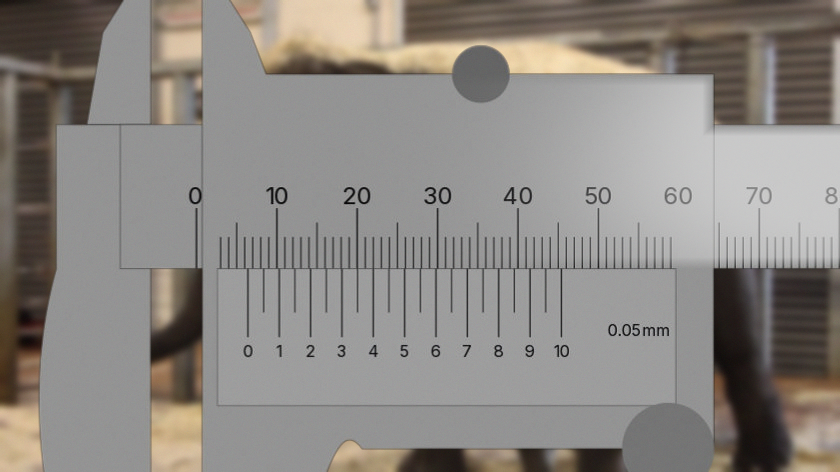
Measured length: 6.4 mm
